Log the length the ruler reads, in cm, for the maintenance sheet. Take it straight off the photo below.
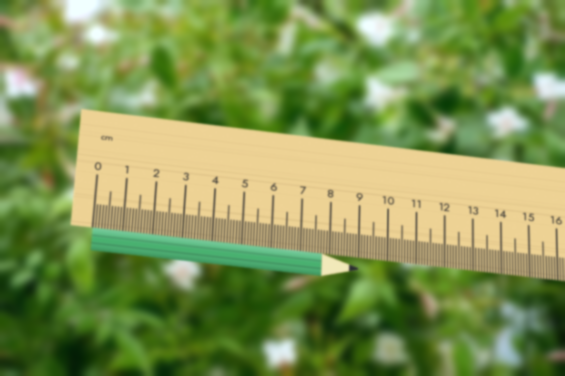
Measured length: 9 cm
